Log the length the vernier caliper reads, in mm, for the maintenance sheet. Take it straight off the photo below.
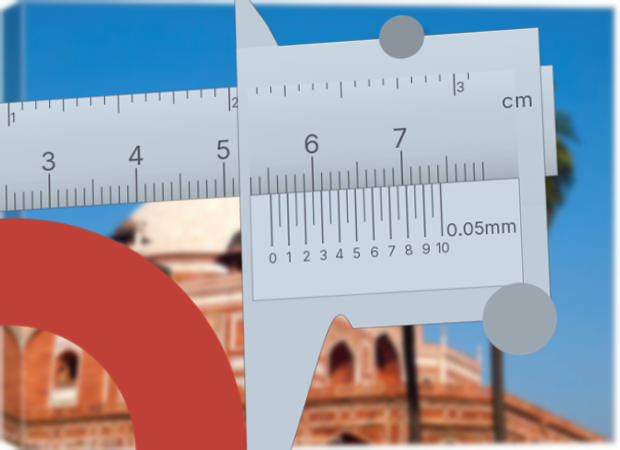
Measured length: 55.2 mm
